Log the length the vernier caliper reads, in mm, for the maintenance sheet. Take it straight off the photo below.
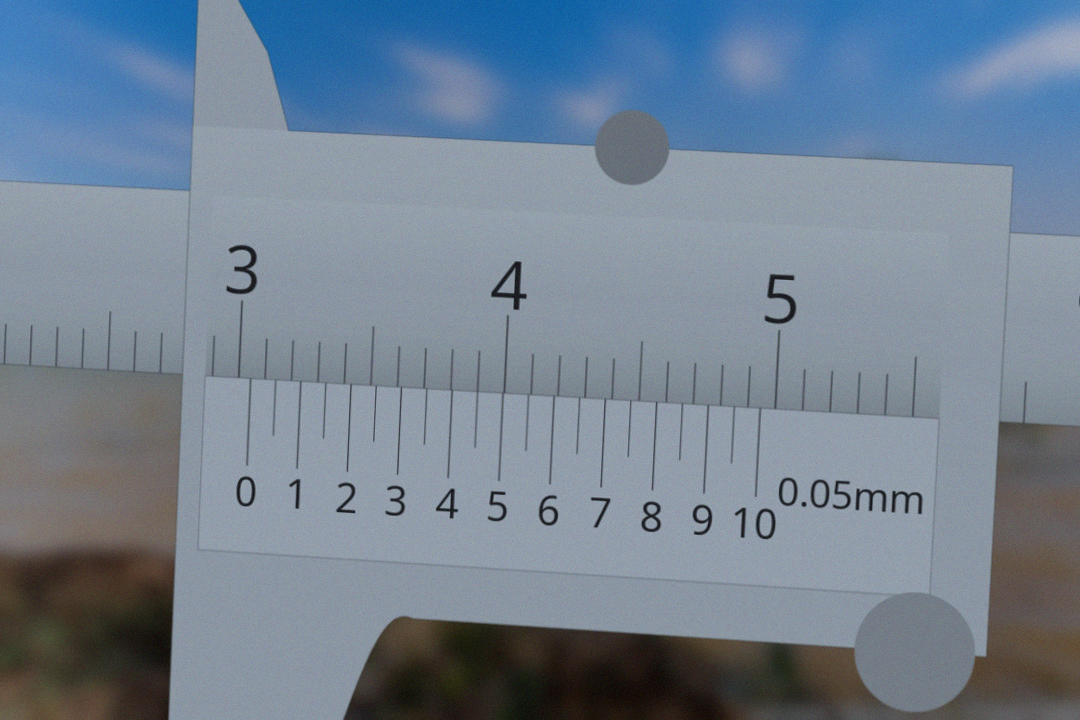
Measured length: 30.45 mm
